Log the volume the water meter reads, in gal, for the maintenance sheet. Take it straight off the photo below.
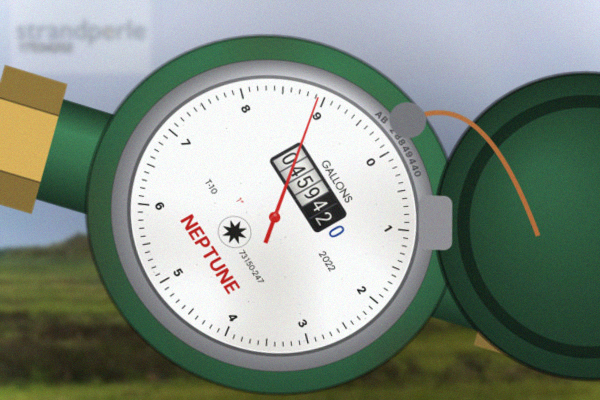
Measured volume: 459418.9 gal
